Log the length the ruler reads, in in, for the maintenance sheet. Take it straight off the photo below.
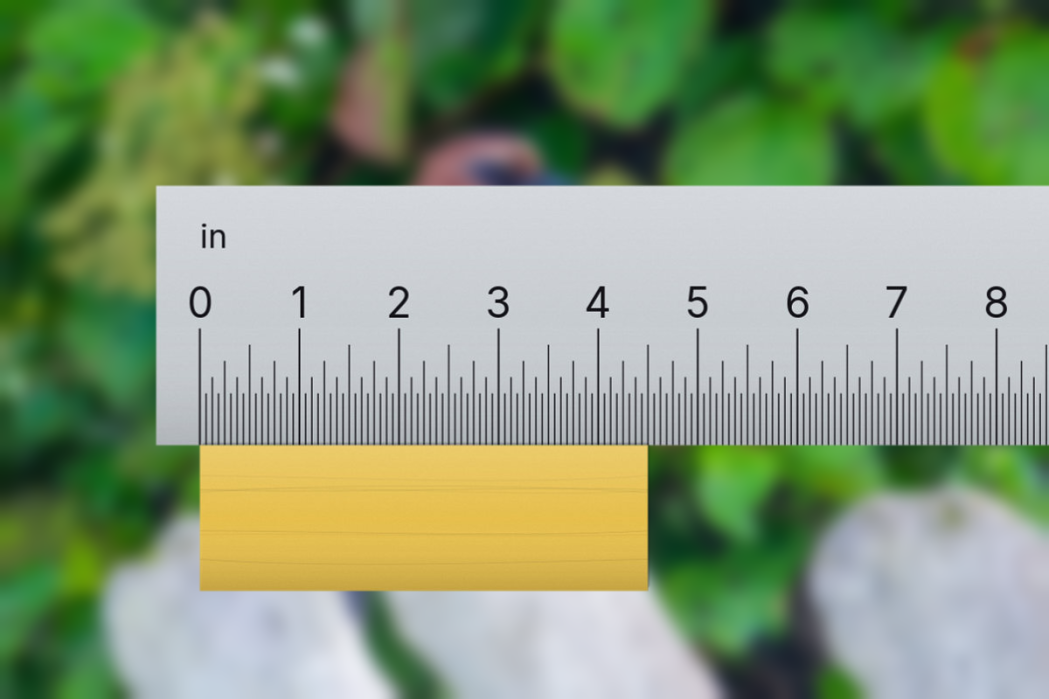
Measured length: 4.5 in
